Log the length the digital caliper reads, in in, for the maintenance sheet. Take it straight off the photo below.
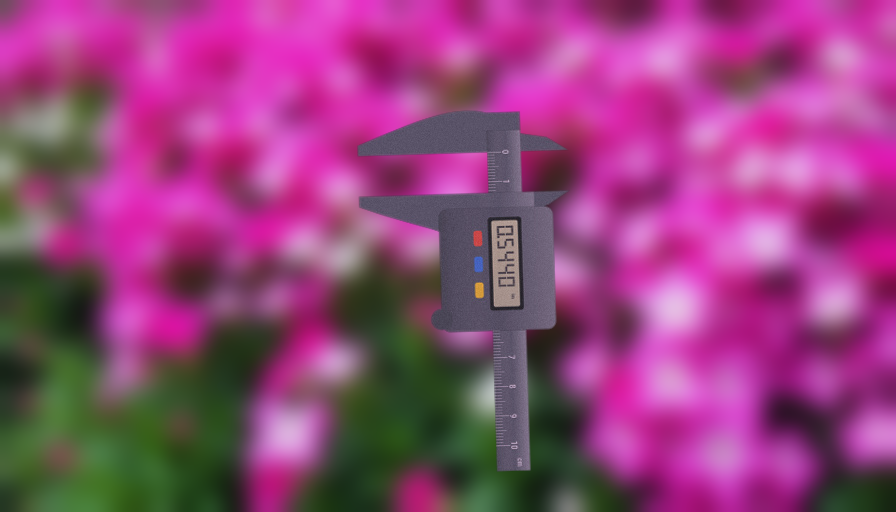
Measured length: 0.5440 in
